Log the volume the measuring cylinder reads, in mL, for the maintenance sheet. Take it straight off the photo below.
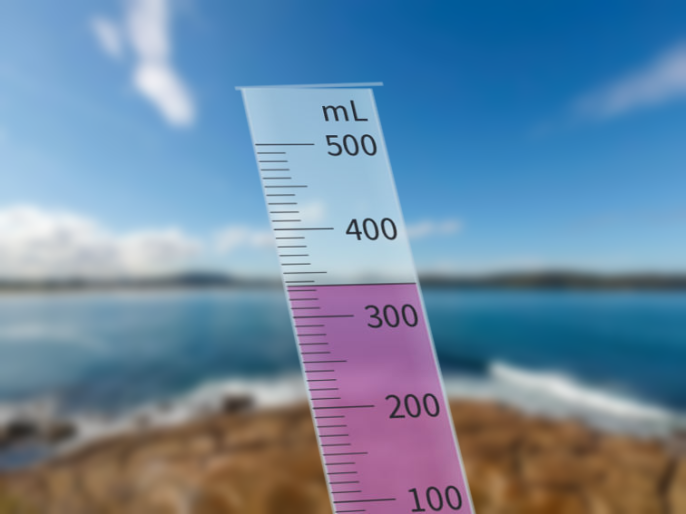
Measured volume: 335 mL
